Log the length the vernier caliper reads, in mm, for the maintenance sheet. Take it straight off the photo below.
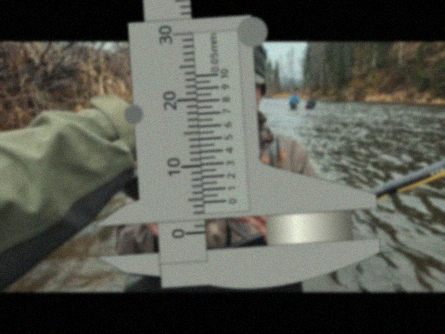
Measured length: 4.5 mm
